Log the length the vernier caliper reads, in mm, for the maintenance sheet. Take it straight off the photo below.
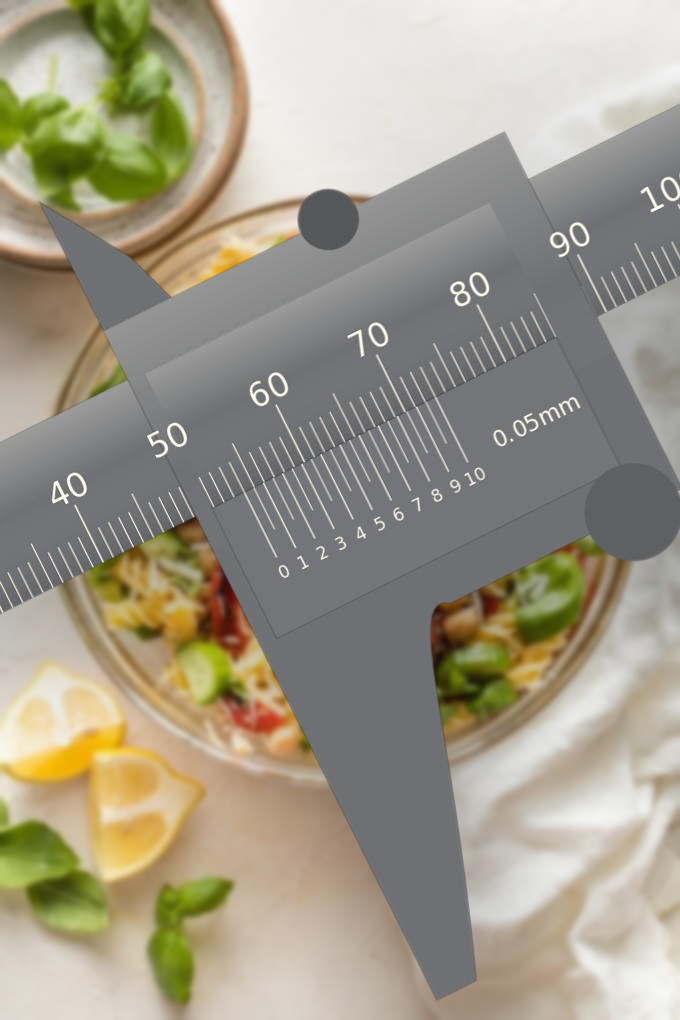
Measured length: 54.0 mm
